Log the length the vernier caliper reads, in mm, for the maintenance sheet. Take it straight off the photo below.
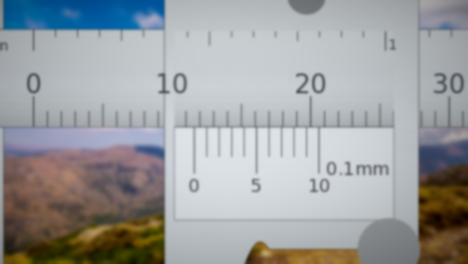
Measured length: 11.6 mm
